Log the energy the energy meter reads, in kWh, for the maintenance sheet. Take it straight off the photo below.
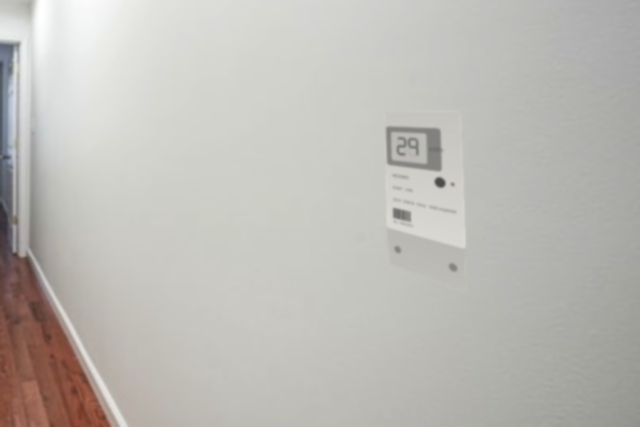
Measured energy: 29 kWh
